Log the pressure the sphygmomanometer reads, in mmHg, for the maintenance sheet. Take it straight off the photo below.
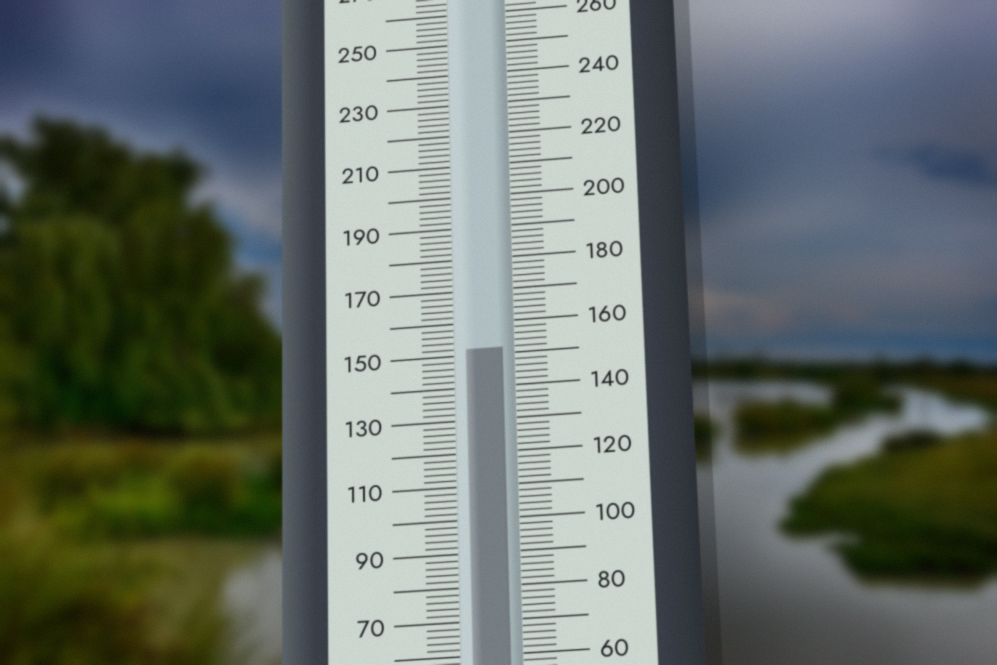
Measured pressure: 152 mmHg
